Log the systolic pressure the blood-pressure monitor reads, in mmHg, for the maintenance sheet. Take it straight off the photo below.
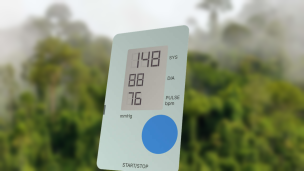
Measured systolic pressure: 148 mmHg
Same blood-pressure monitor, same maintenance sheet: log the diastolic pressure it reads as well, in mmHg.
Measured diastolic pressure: 88 mmHg
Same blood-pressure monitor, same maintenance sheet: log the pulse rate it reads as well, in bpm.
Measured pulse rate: 76 bpm
